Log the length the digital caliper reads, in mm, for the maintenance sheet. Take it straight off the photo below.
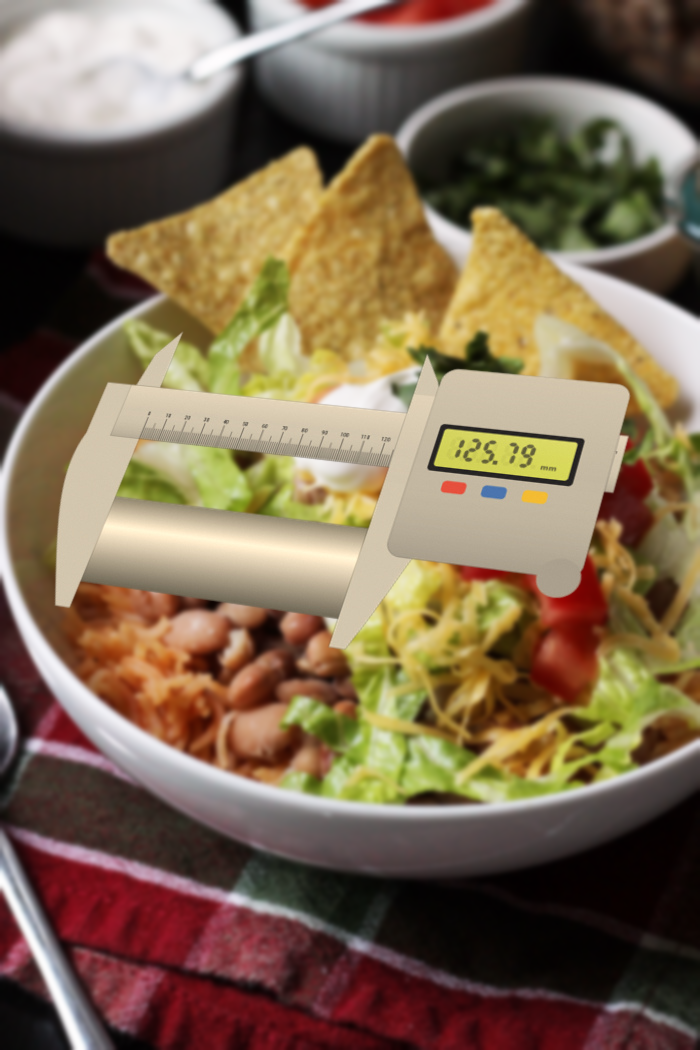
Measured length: 125.79 mm
